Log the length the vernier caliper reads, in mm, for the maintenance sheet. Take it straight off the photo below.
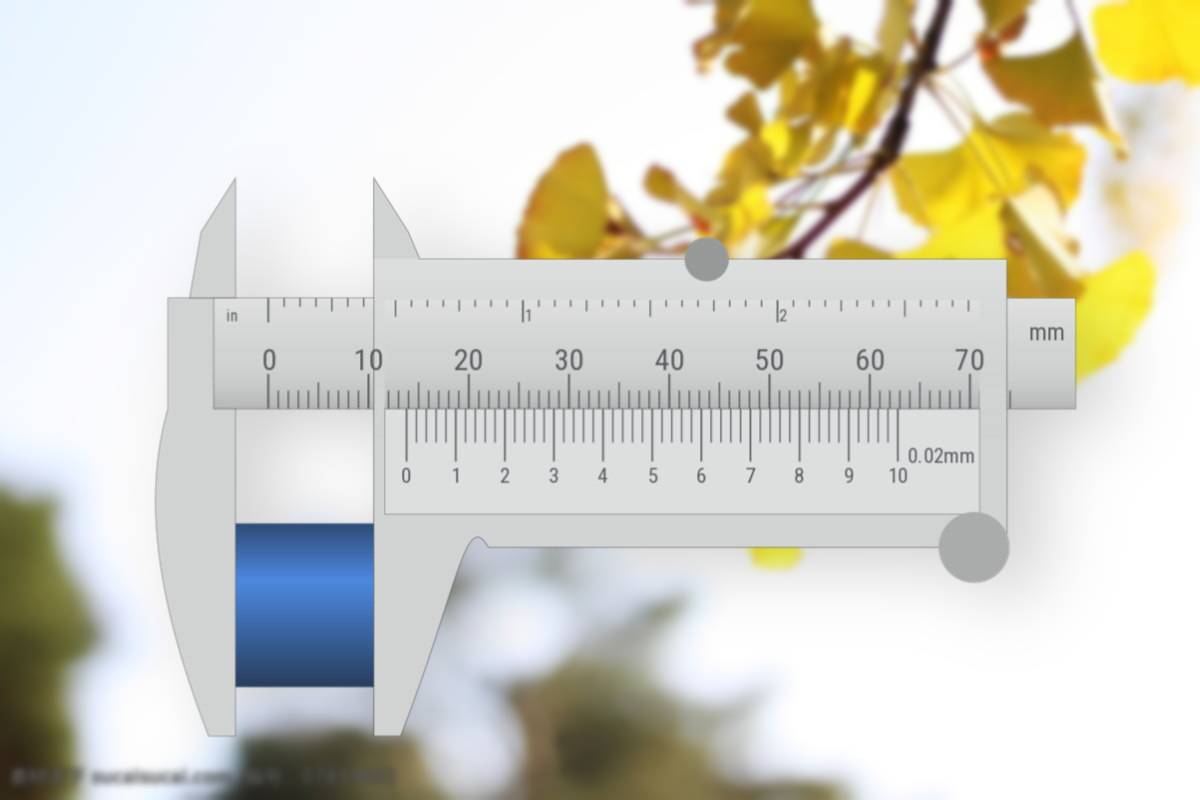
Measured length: 13.8 mm
